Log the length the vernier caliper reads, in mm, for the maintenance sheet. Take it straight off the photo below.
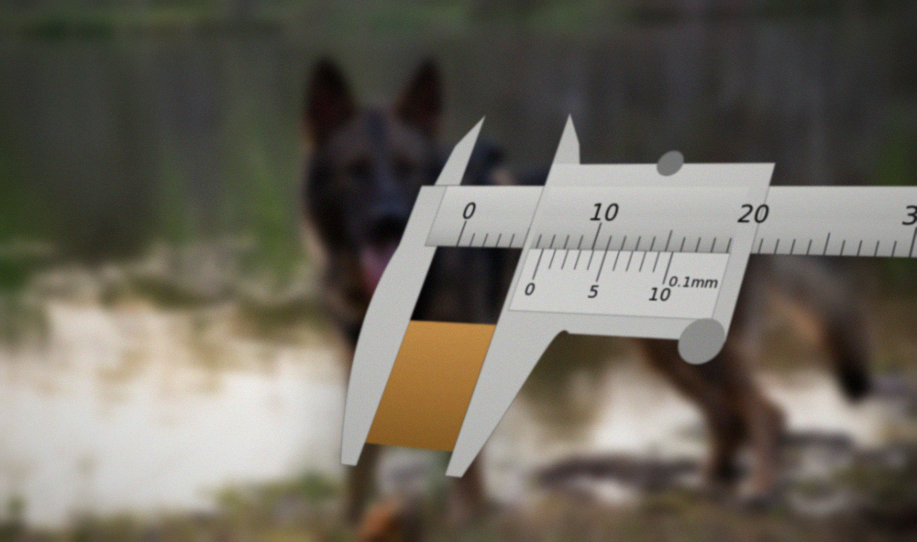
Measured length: 6.5 mm
